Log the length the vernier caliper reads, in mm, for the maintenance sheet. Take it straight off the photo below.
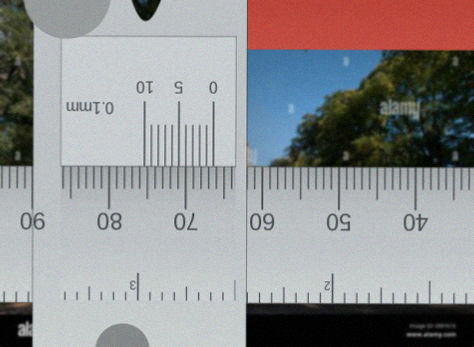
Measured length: 66.4 mm
